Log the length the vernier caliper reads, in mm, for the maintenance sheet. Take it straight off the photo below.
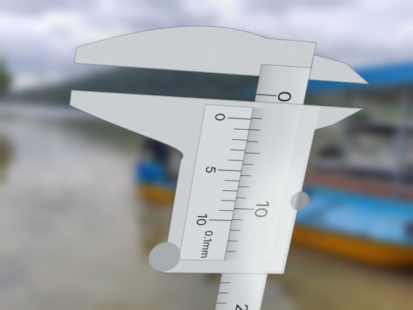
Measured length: 2.1 mm
